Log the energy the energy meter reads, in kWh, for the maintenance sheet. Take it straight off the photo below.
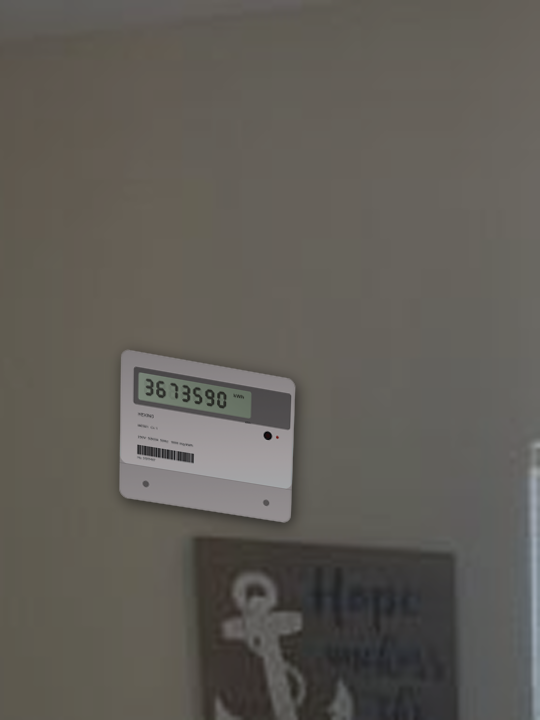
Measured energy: 3673590 kWh
